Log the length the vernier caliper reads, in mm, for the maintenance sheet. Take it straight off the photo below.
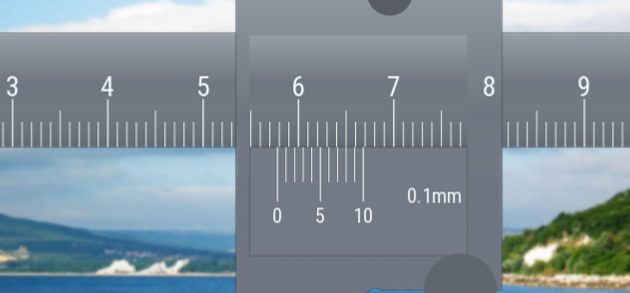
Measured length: 57.8 mm
